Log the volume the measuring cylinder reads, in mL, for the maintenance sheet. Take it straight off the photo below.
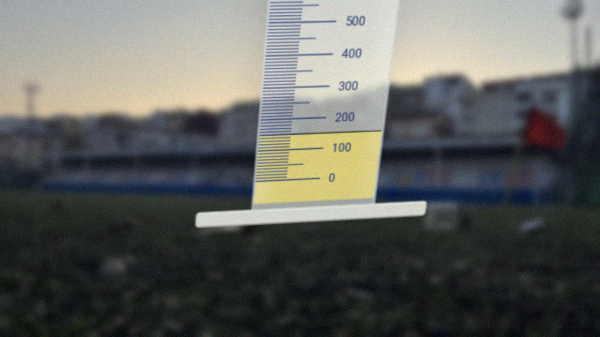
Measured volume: 150 mL
